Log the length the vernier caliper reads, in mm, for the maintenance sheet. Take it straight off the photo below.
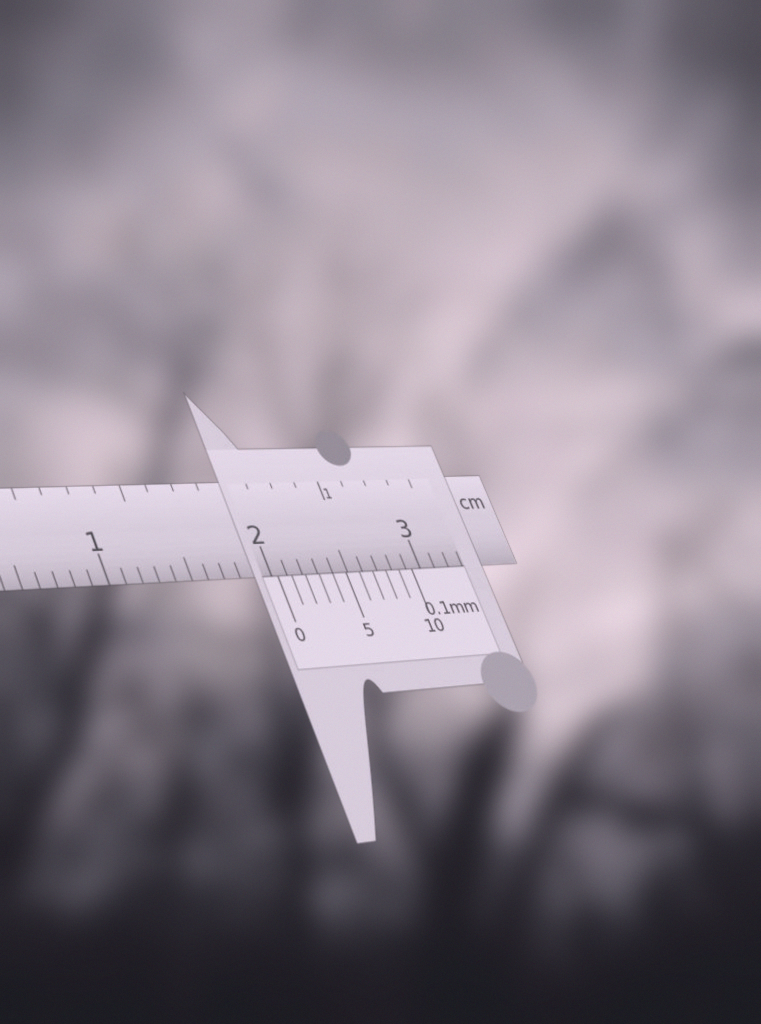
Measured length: 20.4 mm
